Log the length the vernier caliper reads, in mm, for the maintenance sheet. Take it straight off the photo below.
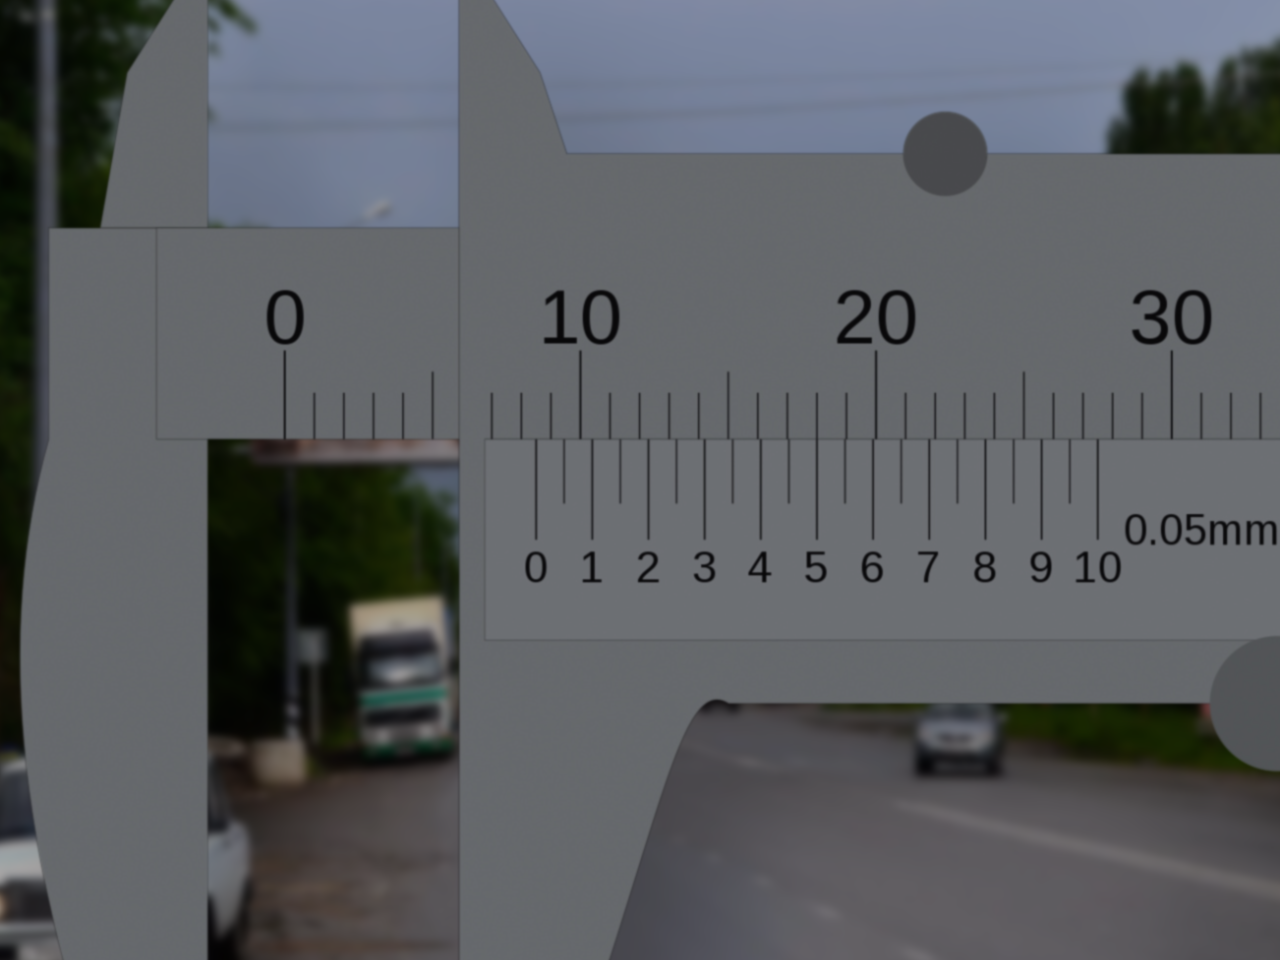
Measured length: 8.50 mm
